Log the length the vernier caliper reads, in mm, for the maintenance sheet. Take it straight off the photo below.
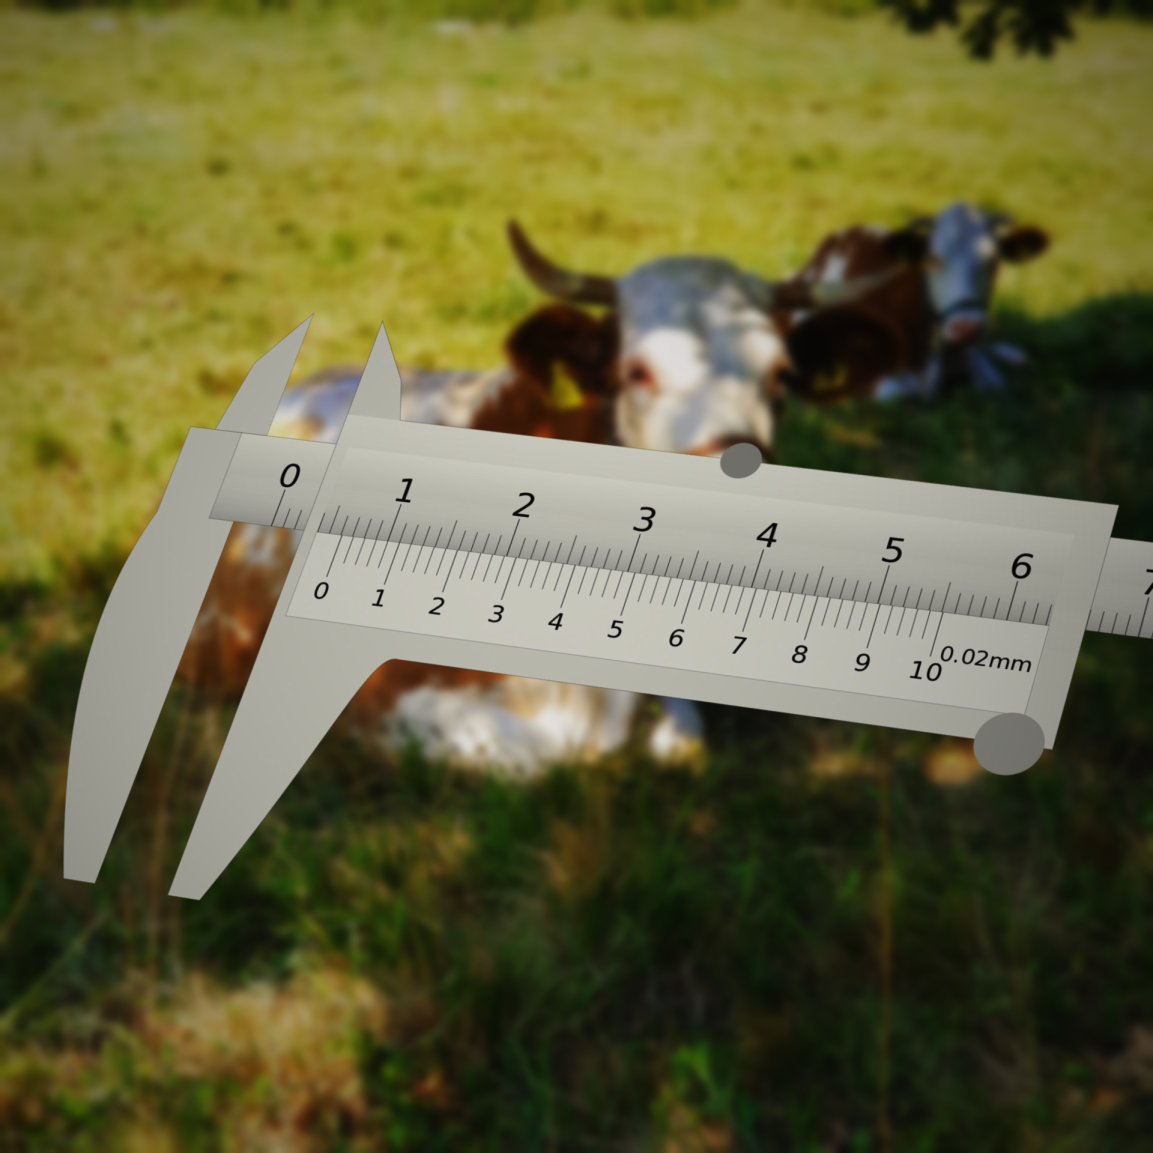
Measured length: 6.1 mm
